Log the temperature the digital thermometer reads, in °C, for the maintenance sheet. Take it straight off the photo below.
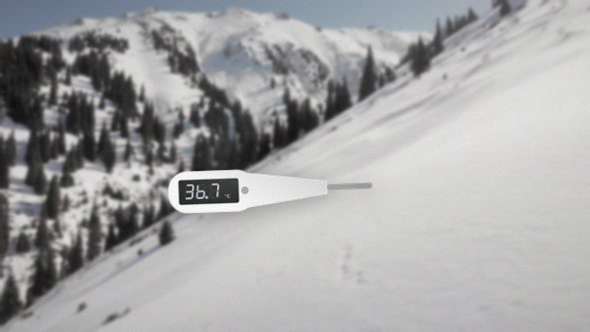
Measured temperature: 36.7 °C
